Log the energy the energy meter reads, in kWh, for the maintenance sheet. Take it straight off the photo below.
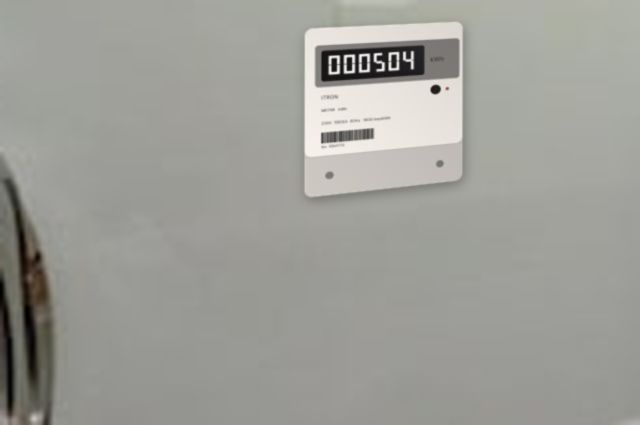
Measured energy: 504 kWh
